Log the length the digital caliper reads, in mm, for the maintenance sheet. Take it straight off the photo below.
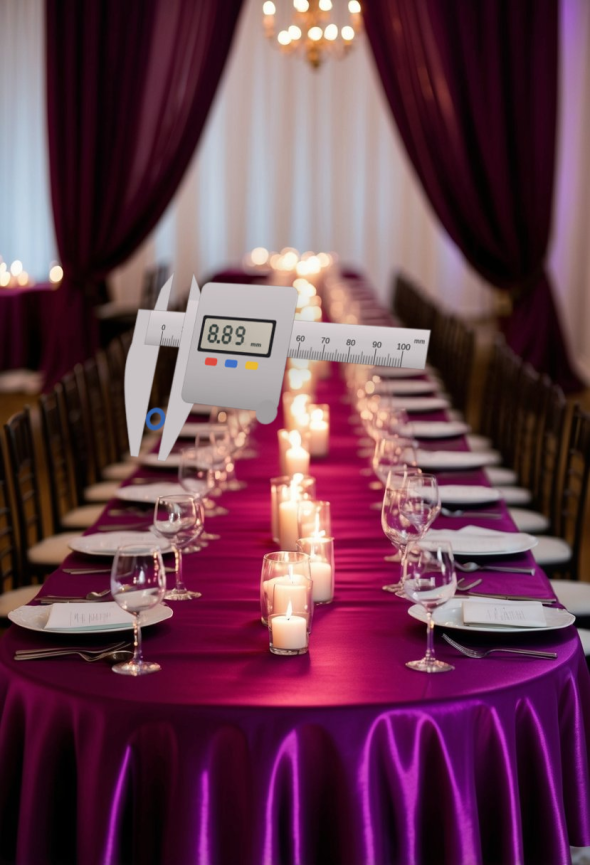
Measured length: 8.89 mm
